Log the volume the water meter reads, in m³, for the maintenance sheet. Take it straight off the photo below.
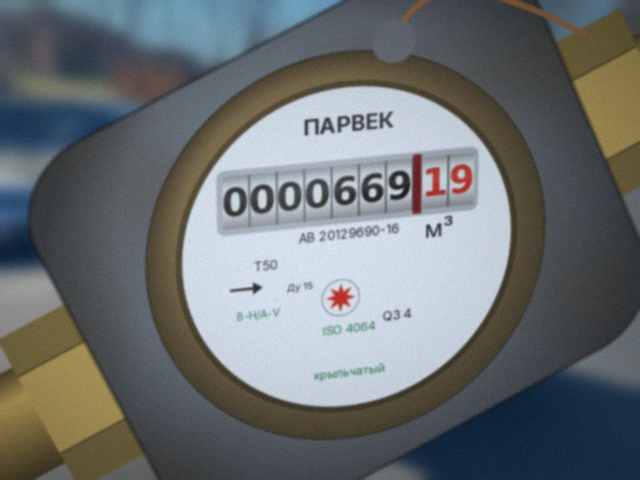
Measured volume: 669.19 m³
